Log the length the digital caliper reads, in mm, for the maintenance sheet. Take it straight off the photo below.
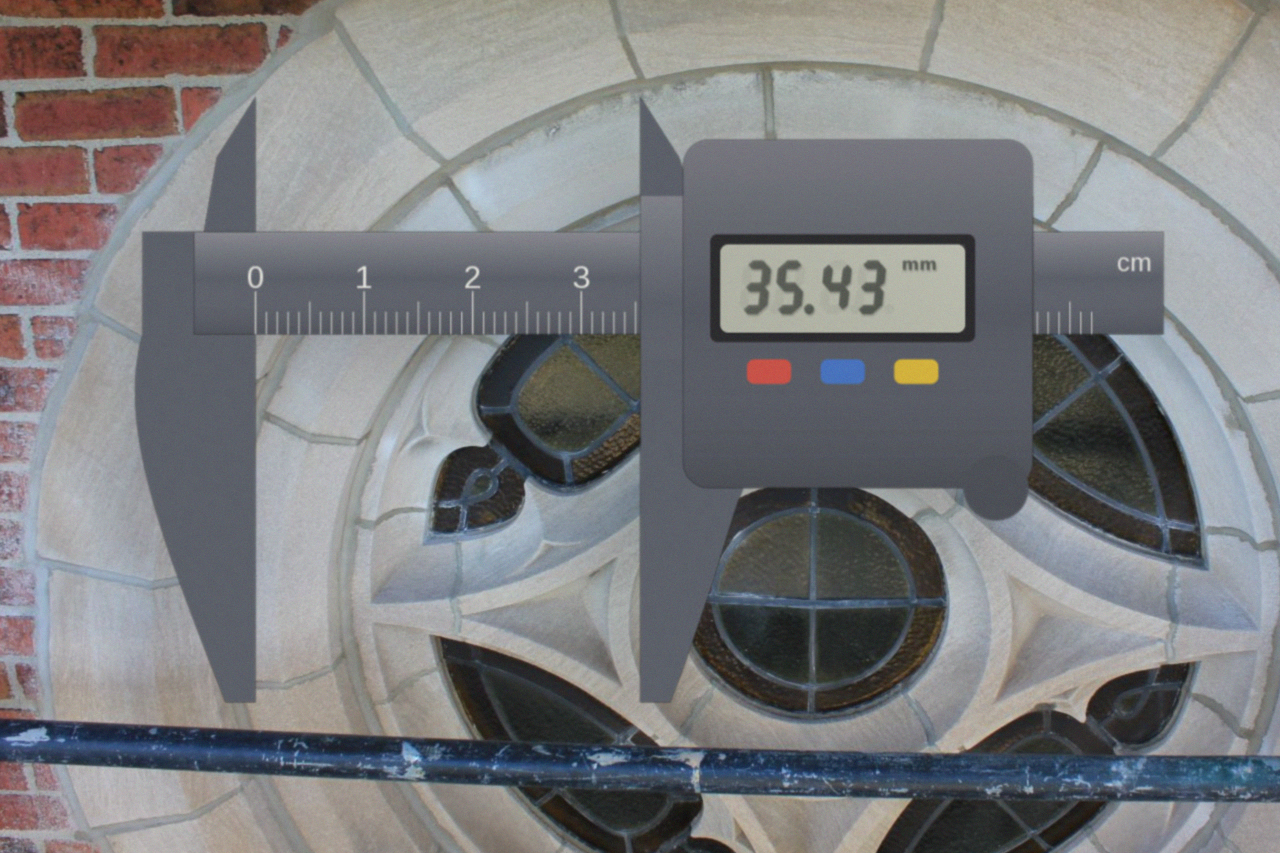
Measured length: 35.43 mm
